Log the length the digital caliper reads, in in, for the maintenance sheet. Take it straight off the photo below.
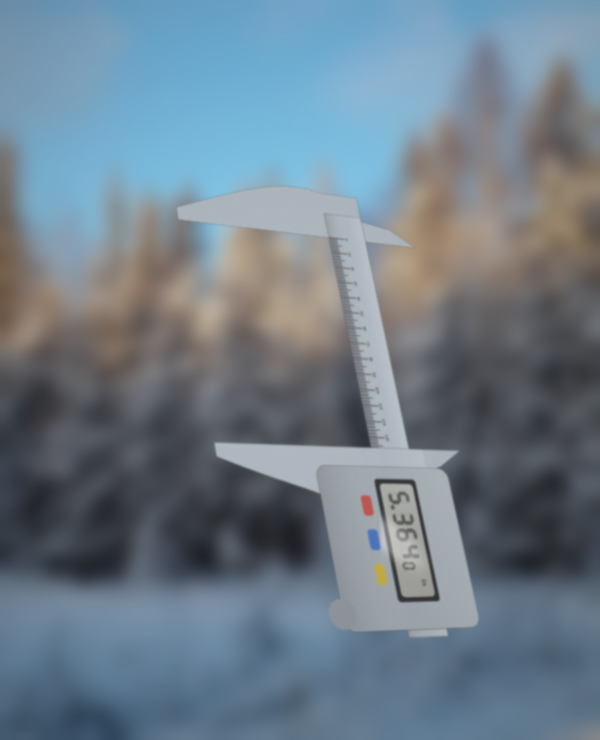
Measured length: 5.3640 in
